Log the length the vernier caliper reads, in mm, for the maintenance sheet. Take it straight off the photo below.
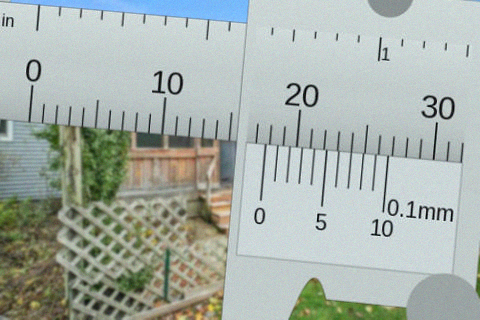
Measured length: 17.7 mm
